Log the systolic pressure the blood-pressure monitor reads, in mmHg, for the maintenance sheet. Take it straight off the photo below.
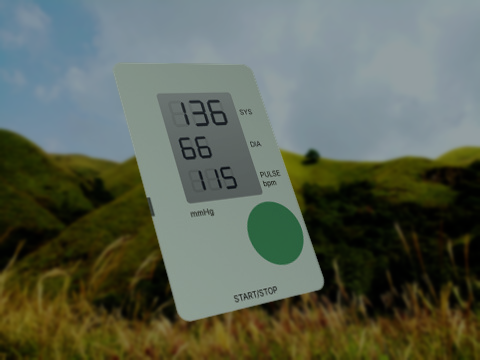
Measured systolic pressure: 136 mmHg
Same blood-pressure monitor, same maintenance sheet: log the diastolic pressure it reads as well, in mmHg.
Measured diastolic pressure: 66 mmHg
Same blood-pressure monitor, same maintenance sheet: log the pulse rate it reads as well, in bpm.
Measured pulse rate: 115 bpm
